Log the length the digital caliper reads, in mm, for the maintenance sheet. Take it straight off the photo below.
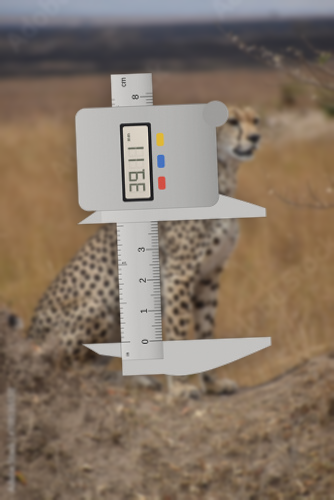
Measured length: 39.11 mm
